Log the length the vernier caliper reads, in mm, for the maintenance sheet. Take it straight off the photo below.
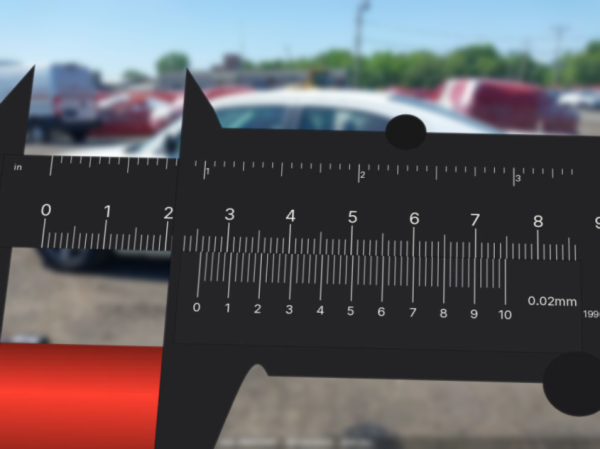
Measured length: 25.8 mm
